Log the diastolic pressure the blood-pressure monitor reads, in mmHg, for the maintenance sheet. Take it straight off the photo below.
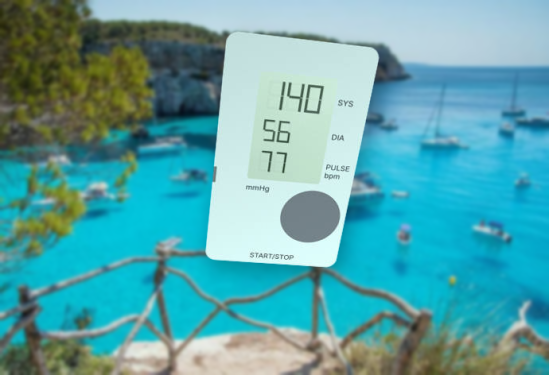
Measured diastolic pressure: 56 mmHg
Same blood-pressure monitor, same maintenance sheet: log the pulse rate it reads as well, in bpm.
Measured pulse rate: 77 bpm
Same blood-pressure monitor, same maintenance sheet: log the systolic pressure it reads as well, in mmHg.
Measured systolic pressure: 140 mmHg
